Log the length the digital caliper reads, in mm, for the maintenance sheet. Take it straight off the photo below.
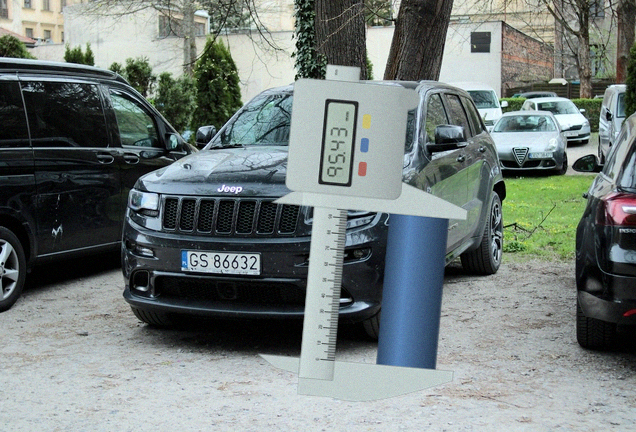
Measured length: 95.43 mm
